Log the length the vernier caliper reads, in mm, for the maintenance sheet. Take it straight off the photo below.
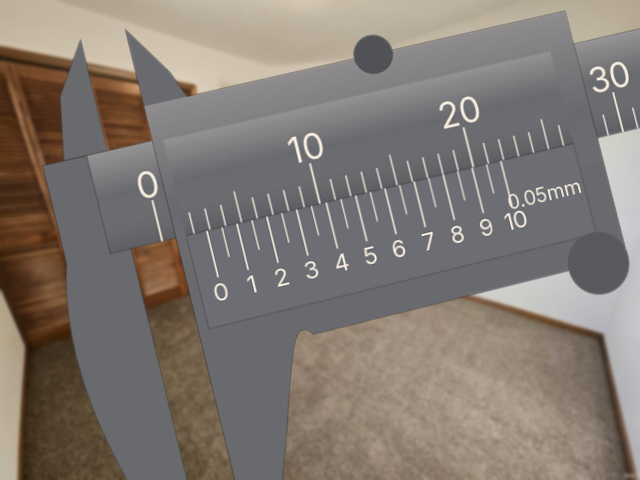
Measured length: 2.8 mm
